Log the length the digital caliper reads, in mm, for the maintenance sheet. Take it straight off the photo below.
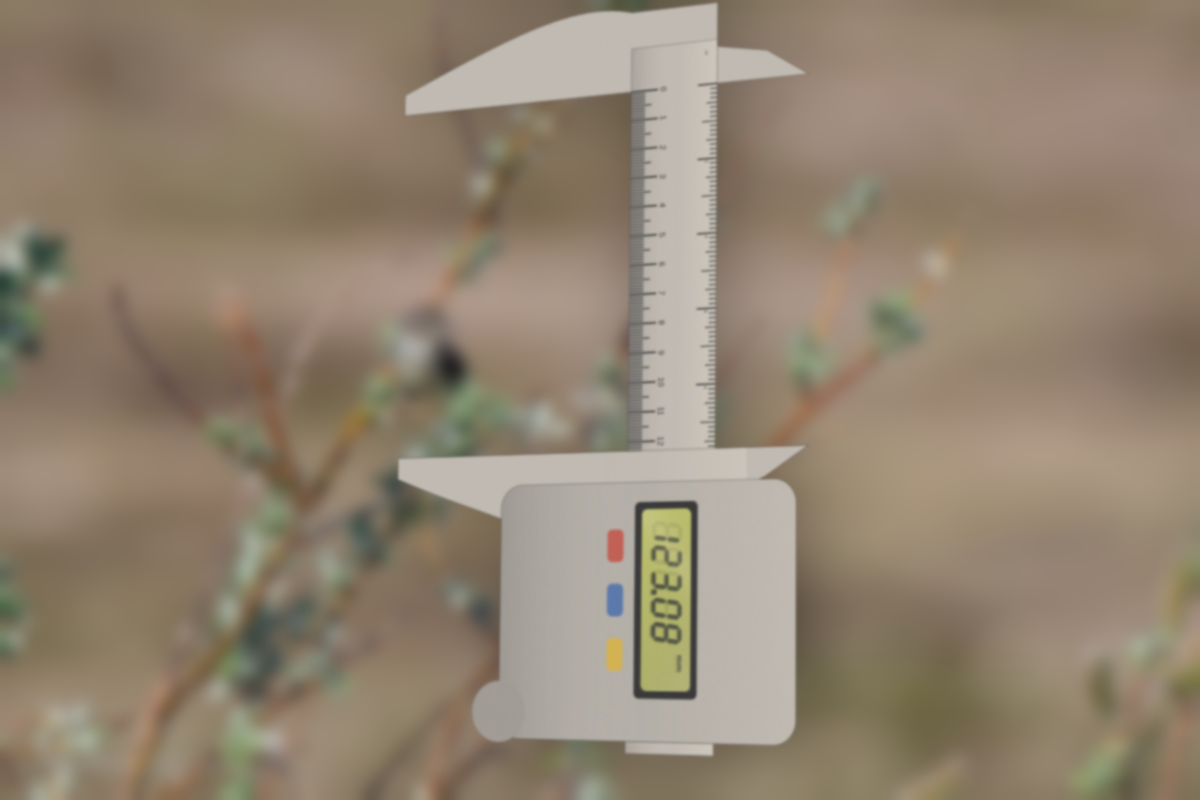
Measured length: 123.08 mm
